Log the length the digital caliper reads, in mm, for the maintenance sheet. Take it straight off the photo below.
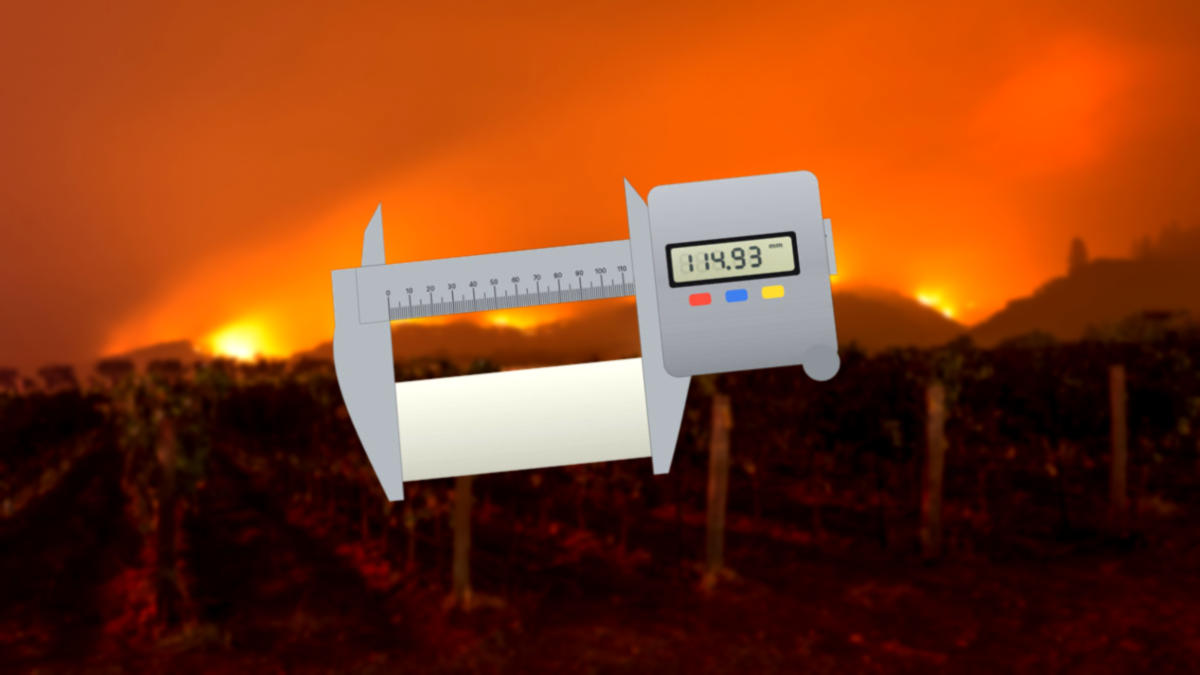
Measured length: 114.93 mm
